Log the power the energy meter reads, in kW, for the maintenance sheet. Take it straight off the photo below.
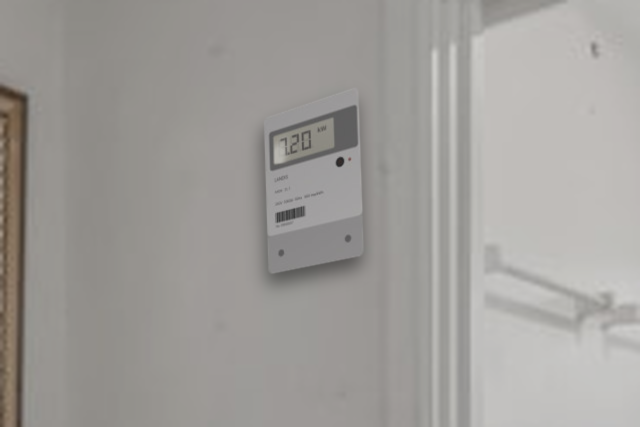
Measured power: 7.20 kW
